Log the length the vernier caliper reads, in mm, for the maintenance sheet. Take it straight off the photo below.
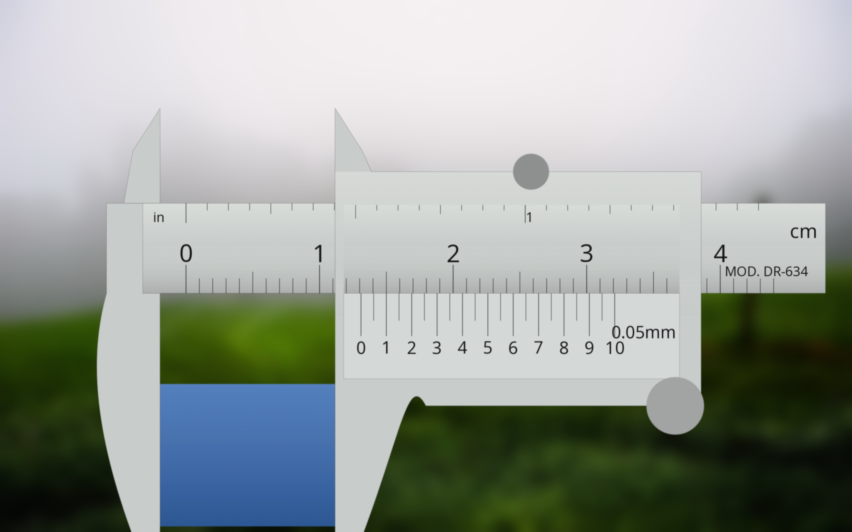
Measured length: 13.1 mm
